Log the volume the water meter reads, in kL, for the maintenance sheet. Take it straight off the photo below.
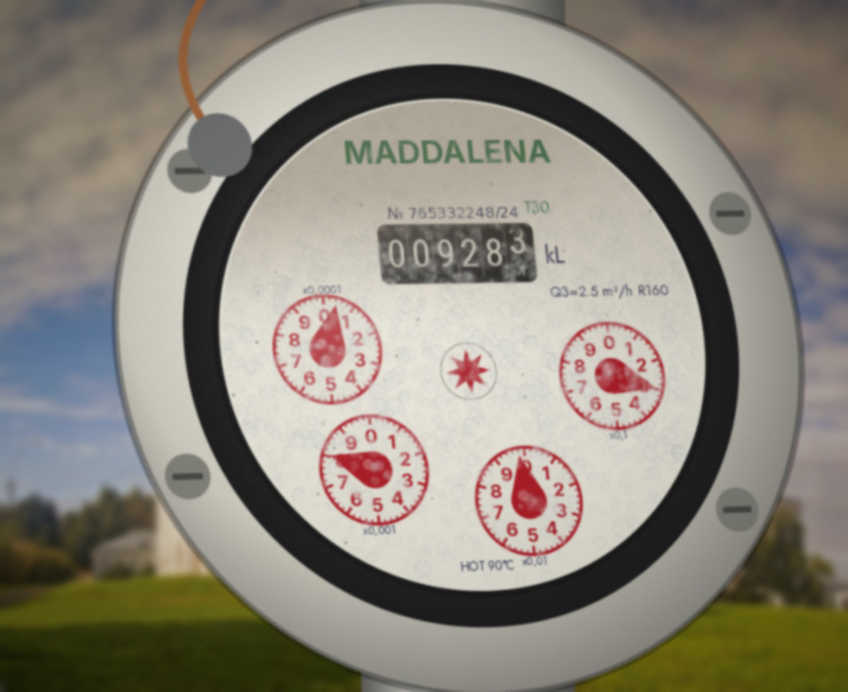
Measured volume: 9283.2980 kL
